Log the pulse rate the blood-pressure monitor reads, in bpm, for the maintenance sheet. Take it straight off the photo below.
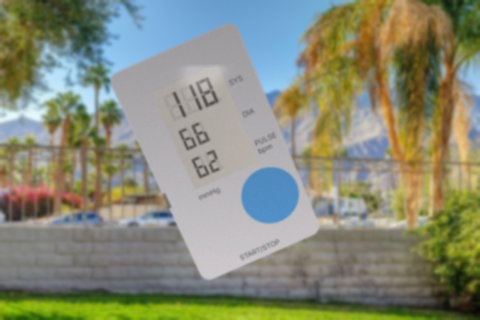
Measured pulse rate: 62 bpm
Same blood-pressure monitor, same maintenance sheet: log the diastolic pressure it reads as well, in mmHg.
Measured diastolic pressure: 66 mmHg
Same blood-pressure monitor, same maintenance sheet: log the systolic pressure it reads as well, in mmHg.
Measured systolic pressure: 118 mmHg
